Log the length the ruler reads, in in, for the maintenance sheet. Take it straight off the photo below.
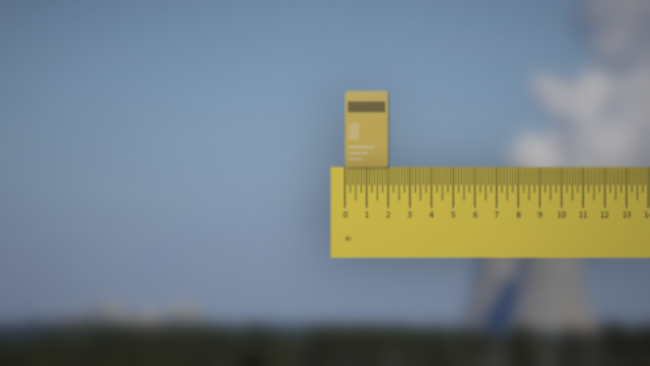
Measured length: 2 in
